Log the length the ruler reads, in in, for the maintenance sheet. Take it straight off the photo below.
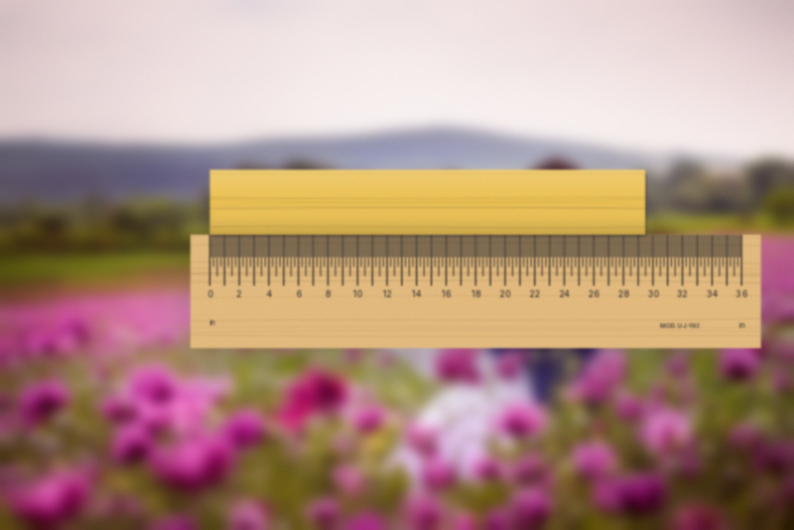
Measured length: 29.5 in
